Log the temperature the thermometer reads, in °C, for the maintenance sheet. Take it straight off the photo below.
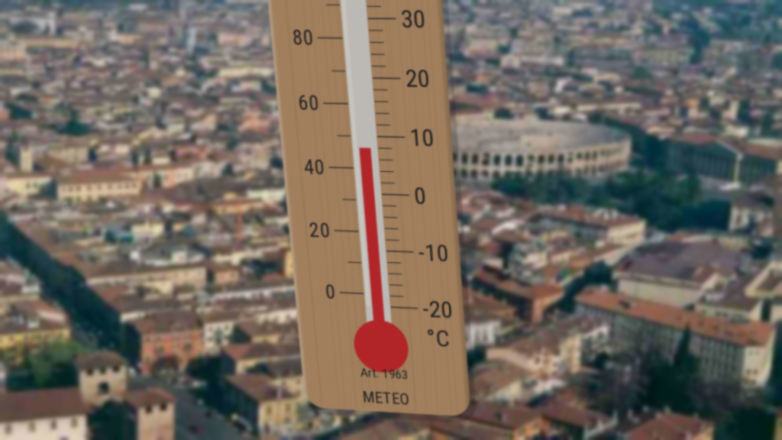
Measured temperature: 8 °C
